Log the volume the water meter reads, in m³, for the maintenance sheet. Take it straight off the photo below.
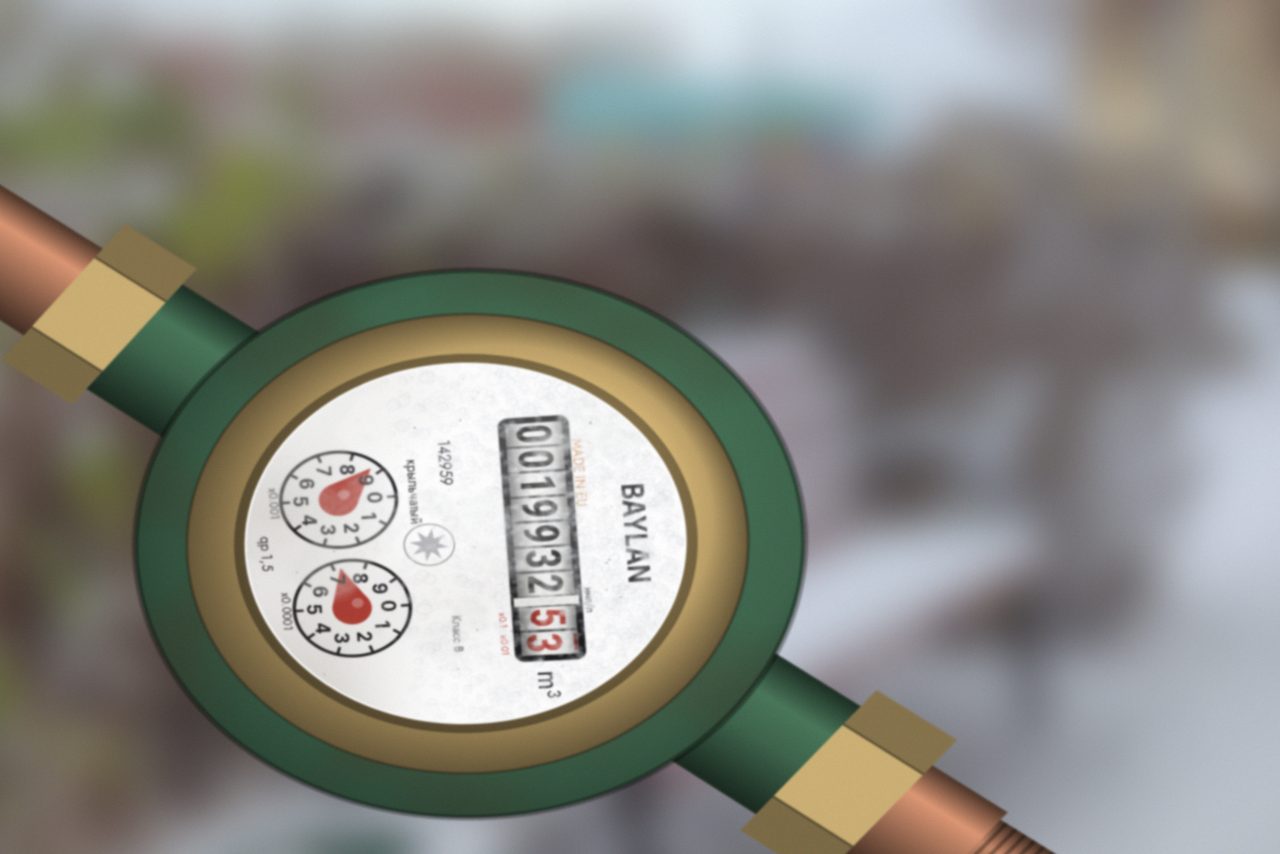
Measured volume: 19932.5287 m³
